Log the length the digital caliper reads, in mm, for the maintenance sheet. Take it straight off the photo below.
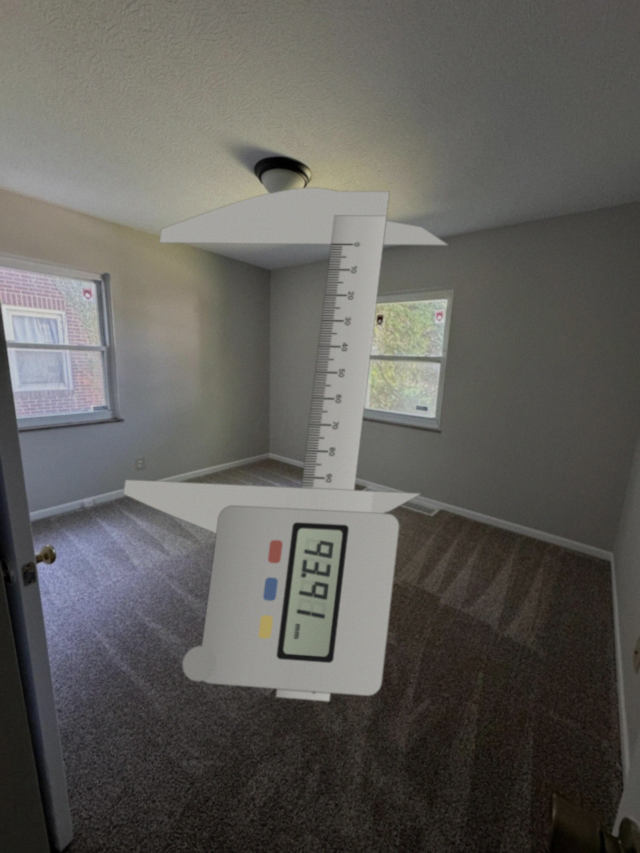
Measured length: 93.91 mm
